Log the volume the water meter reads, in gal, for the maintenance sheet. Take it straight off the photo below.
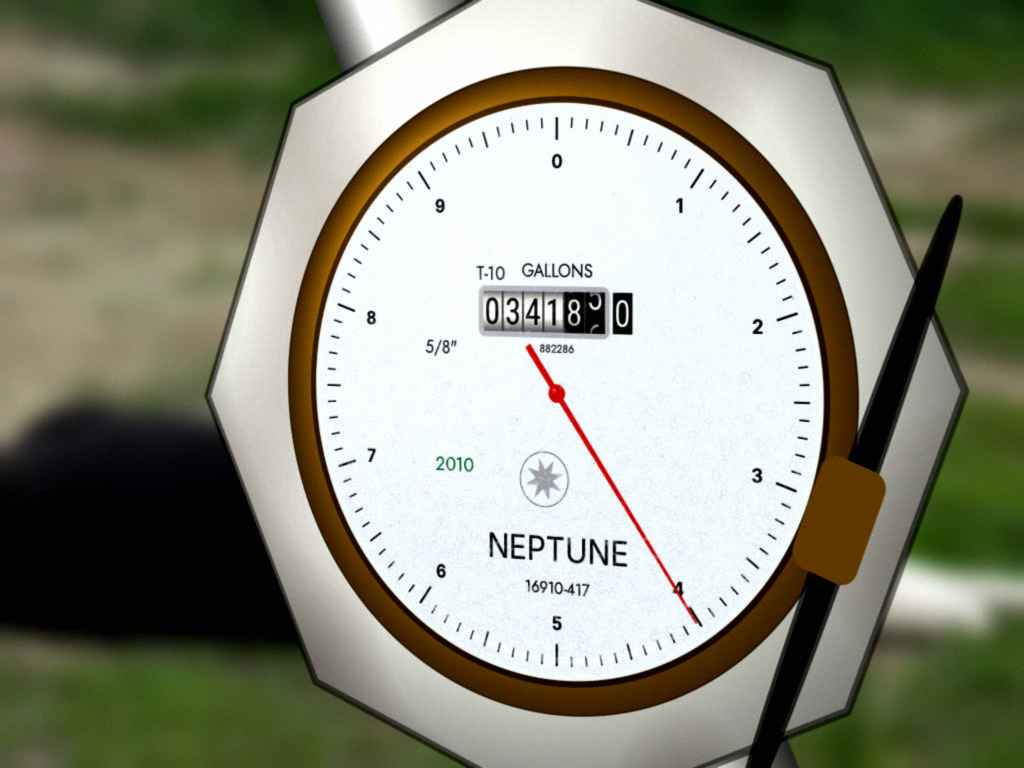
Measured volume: 341854.0 gal
